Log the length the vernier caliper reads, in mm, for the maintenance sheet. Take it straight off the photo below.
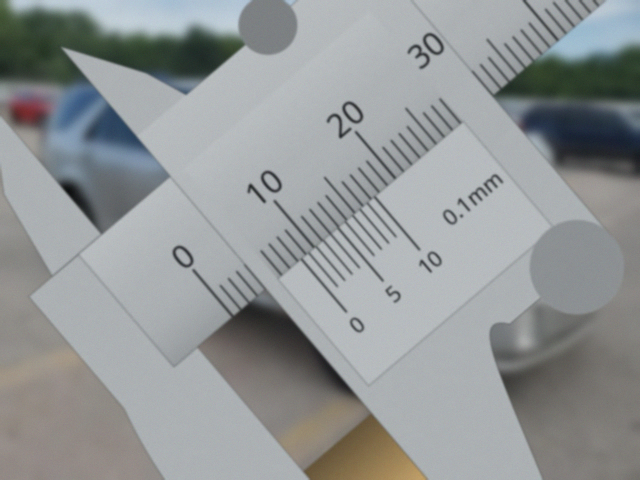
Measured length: 8.4 mm
